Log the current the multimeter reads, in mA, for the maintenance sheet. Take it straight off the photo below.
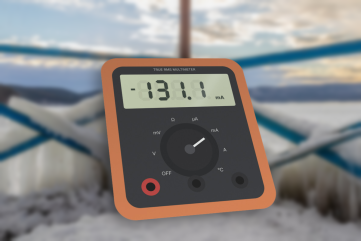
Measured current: -131.1 mA
